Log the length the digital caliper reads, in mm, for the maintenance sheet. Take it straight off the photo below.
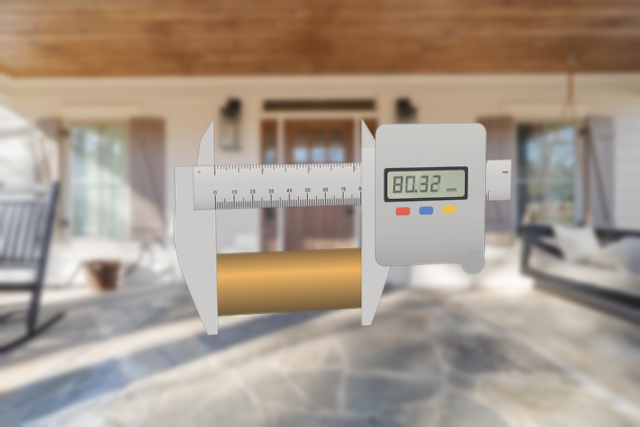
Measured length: 80.32 mm
